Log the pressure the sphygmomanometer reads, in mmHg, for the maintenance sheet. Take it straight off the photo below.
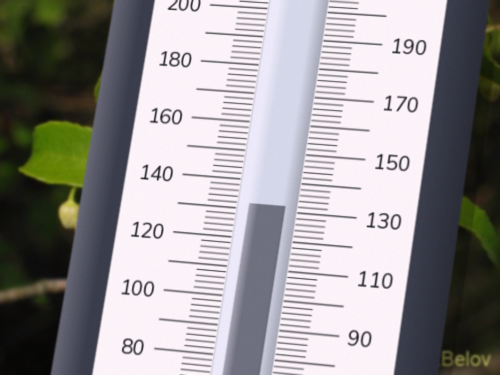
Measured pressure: 132 mmHg
